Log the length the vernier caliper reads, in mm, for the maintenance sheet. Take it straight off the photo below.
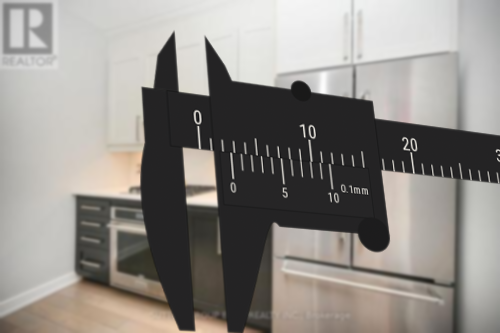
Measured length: 2.7 mm
